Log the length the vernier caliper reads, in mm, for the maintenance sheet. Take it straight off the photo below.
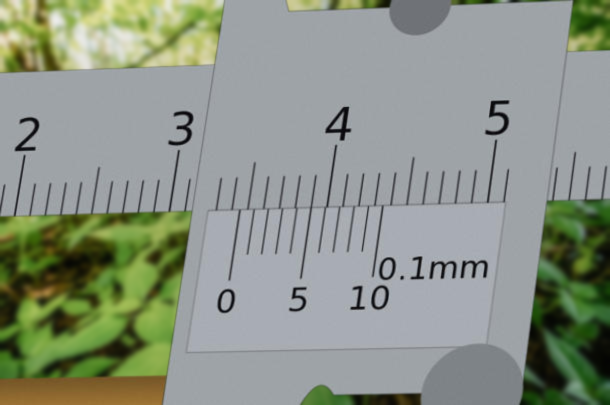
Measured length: 34.5 mm
